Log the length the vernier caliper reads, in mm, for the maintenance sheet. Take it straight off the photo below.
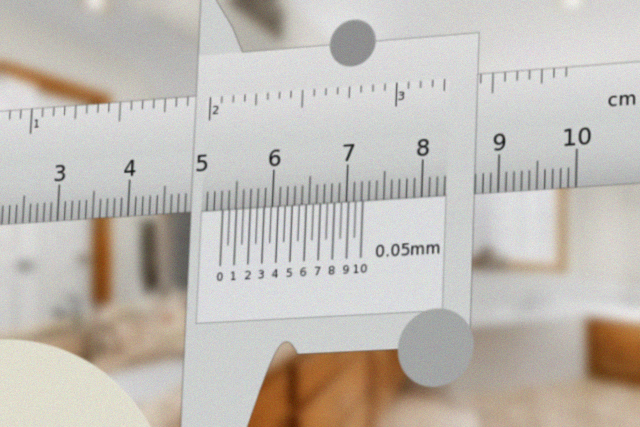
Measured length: 53.2 mm
